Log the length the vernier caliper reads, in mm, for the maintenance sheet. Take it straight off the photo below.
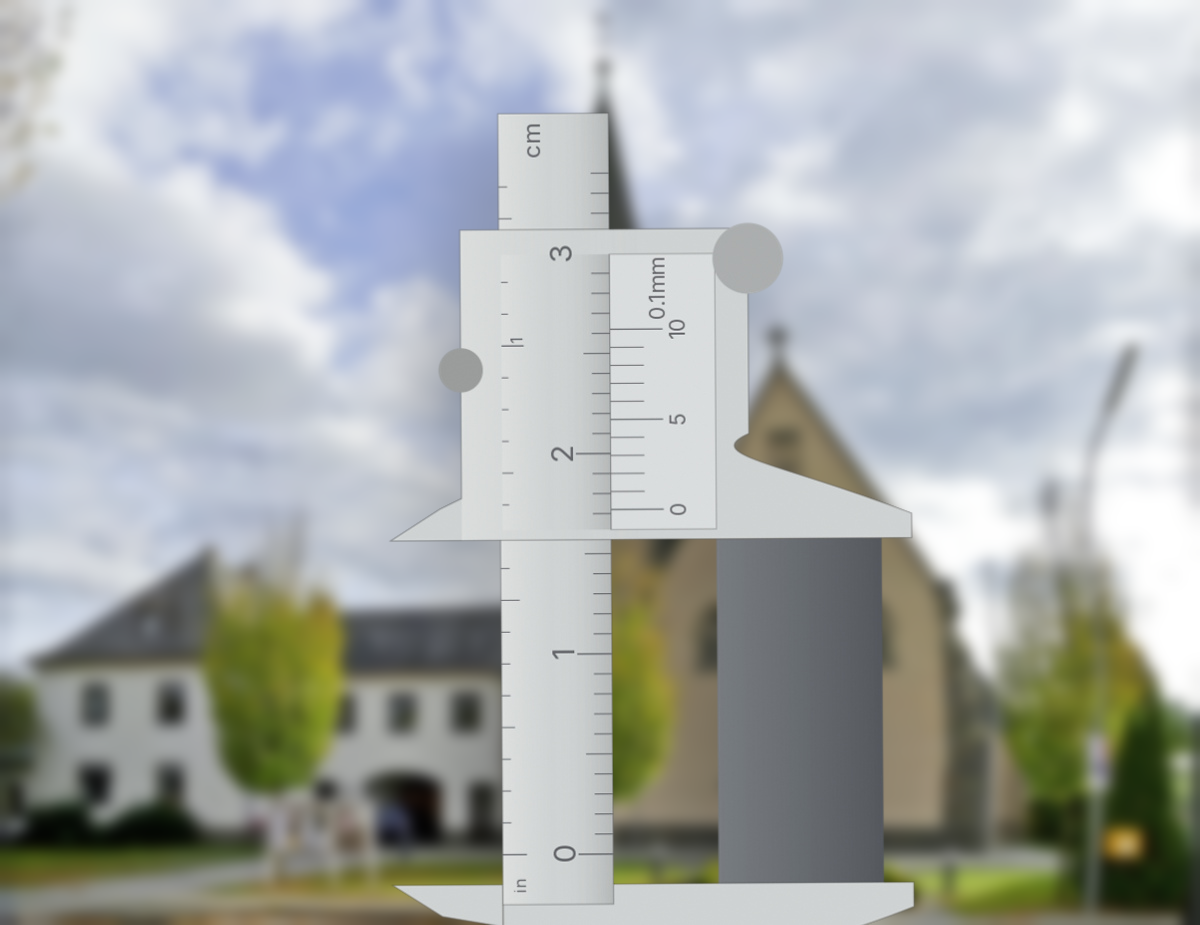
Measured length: 17.2 mm
